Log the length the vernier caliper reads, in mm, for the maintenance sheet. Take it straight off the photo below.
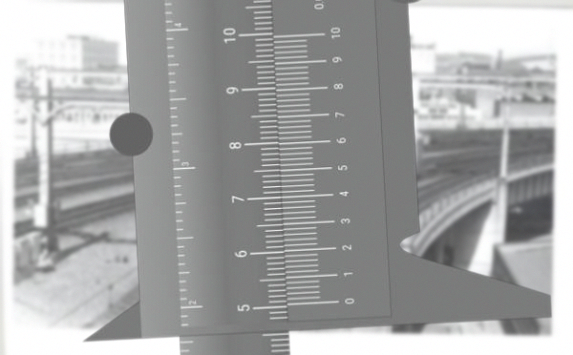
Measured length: 50.4 mm
